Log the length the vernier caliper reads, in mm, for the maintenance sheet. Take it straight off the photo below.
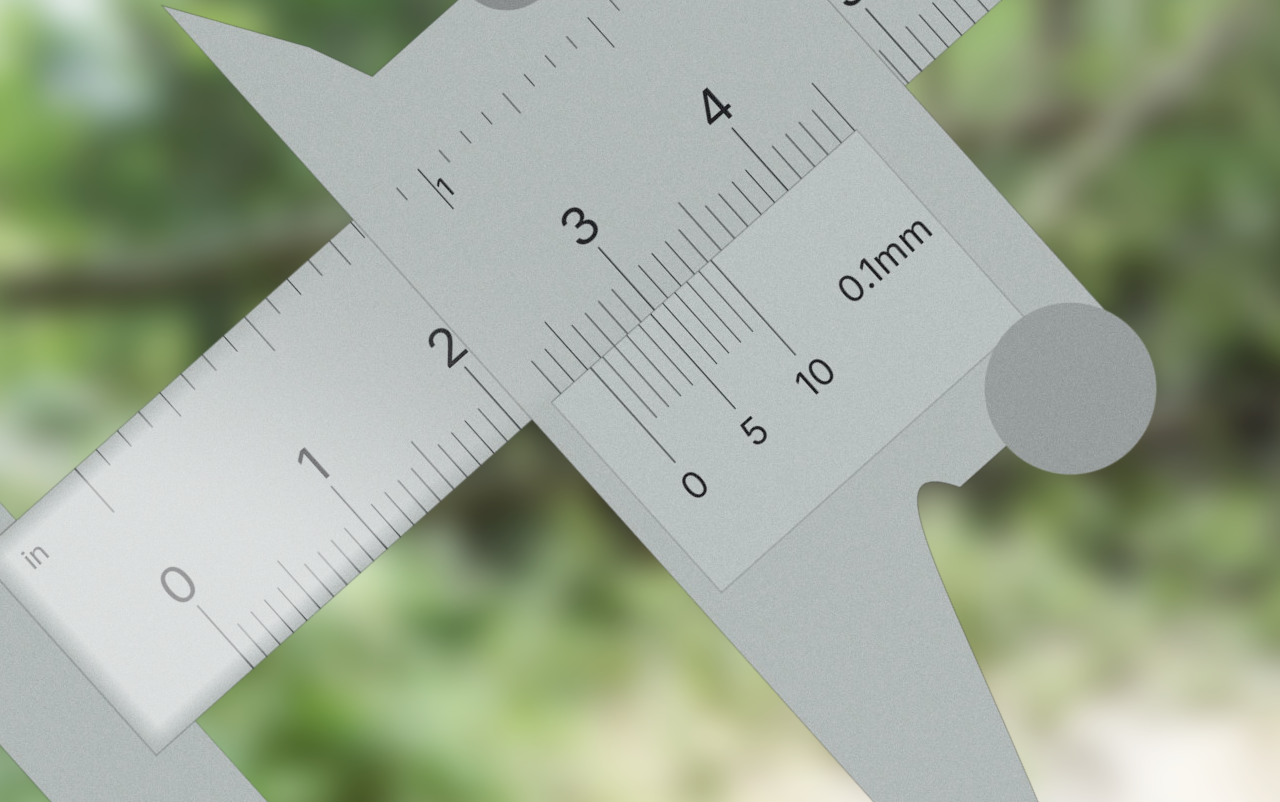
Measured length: 25.2 mm
